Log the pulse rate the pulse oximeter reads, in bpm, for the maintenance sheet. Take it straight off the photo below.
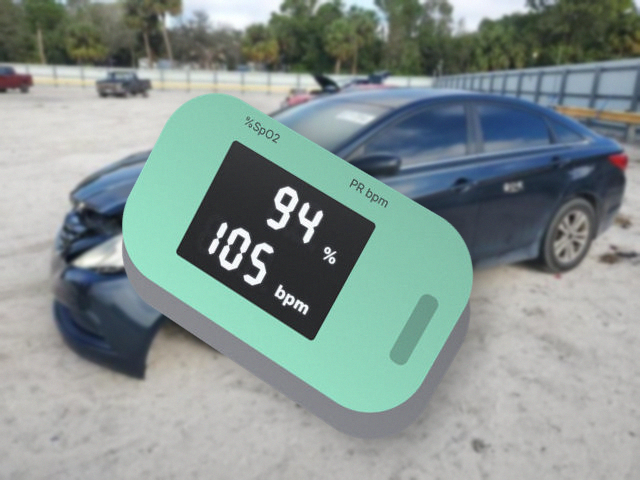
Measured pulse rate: 105 bpm
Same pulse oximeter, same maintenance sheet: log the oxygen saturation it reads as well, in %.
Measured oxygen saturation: 94 %
